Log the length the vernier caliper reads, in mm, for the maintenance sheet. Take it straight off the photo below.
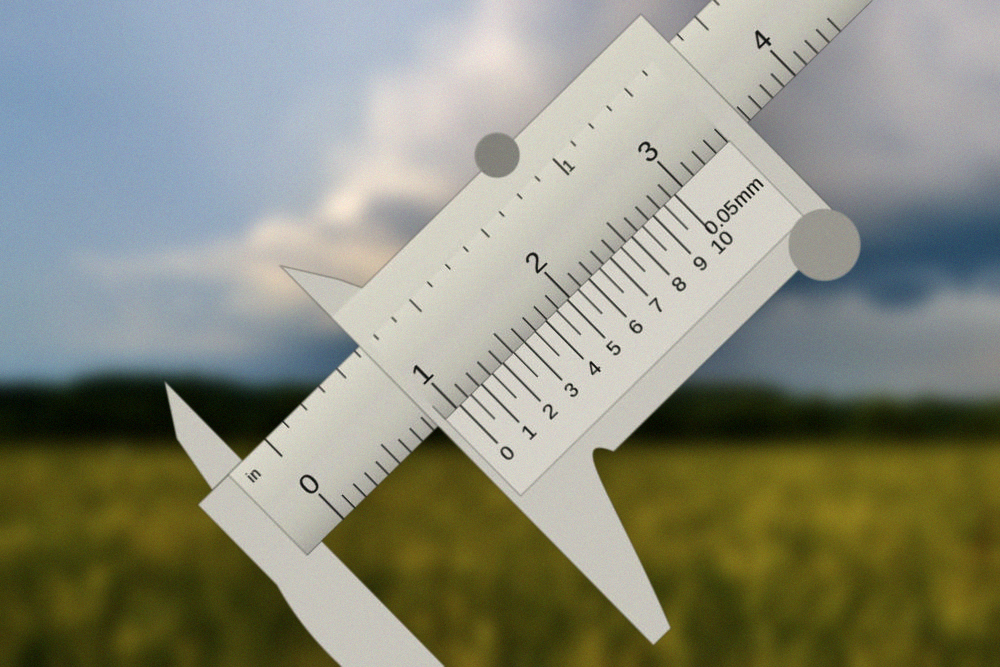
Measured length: 10.3 mm
